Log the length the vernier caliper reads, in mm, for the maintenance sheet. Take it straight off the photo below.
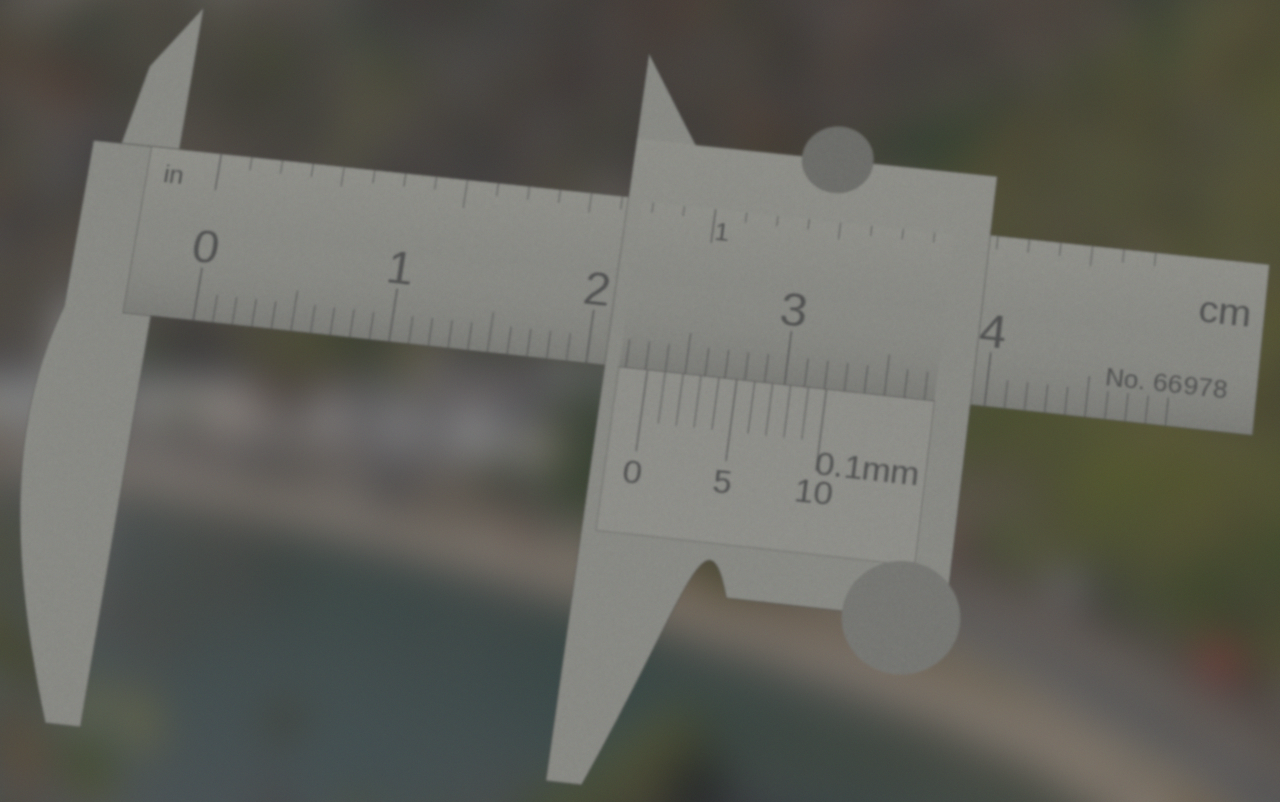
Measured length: 23.1 mm
